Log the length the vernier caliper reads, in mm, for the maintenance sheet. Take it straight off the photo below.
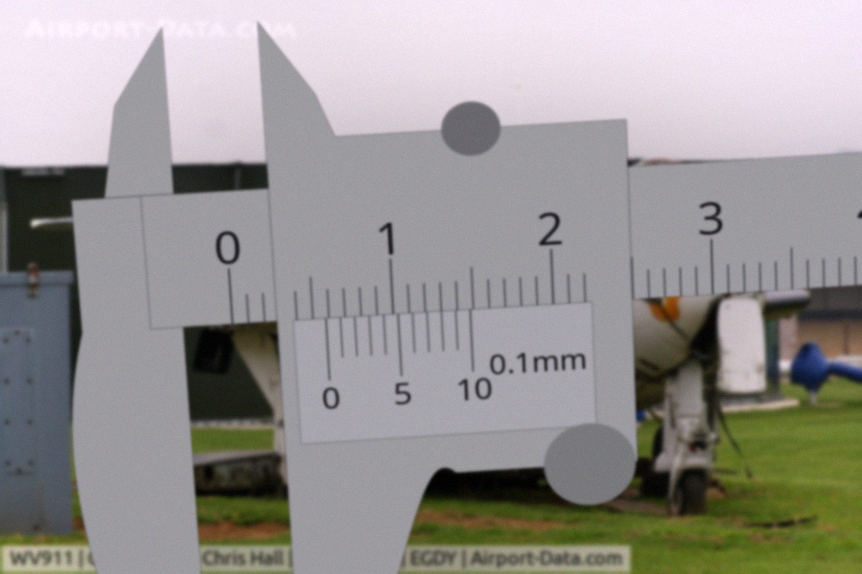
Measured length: 5.8 mm
